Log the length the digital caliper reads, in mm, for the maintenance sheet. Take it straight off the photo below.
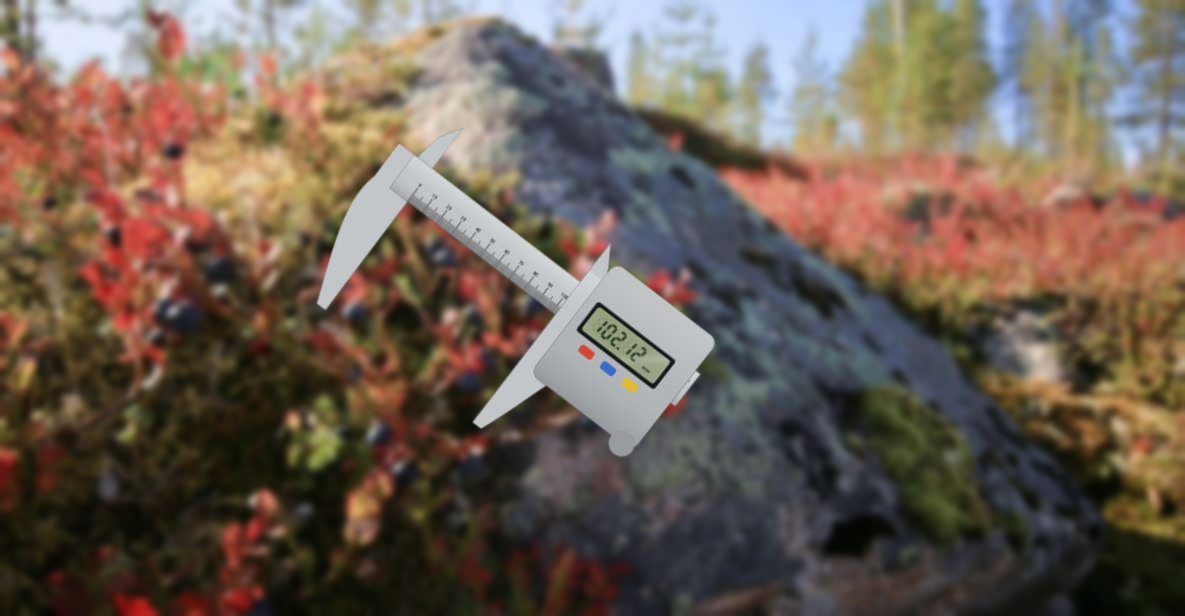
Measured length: 102.12 mm
